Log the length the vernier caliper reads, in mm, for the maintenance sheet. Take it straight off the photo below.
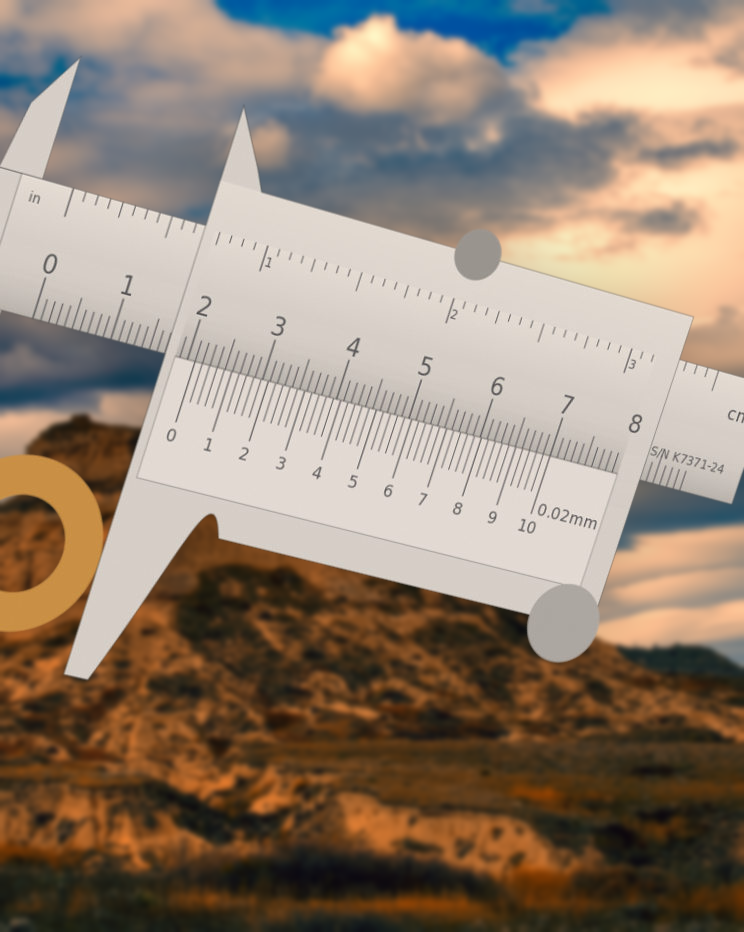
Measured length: 21.0 mm
